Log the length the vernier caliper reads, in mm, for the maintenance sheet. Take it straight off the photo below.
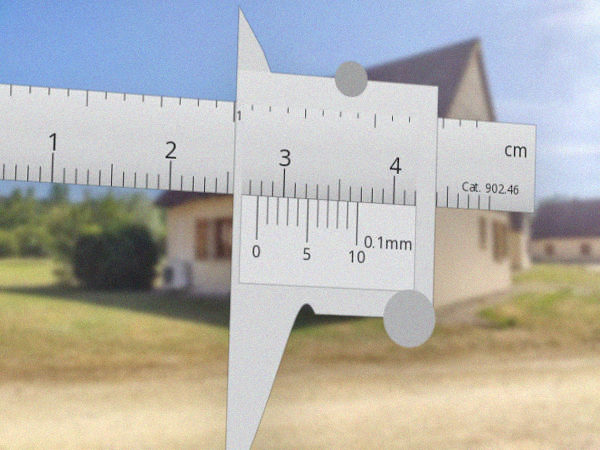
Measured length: 27.7 mm
